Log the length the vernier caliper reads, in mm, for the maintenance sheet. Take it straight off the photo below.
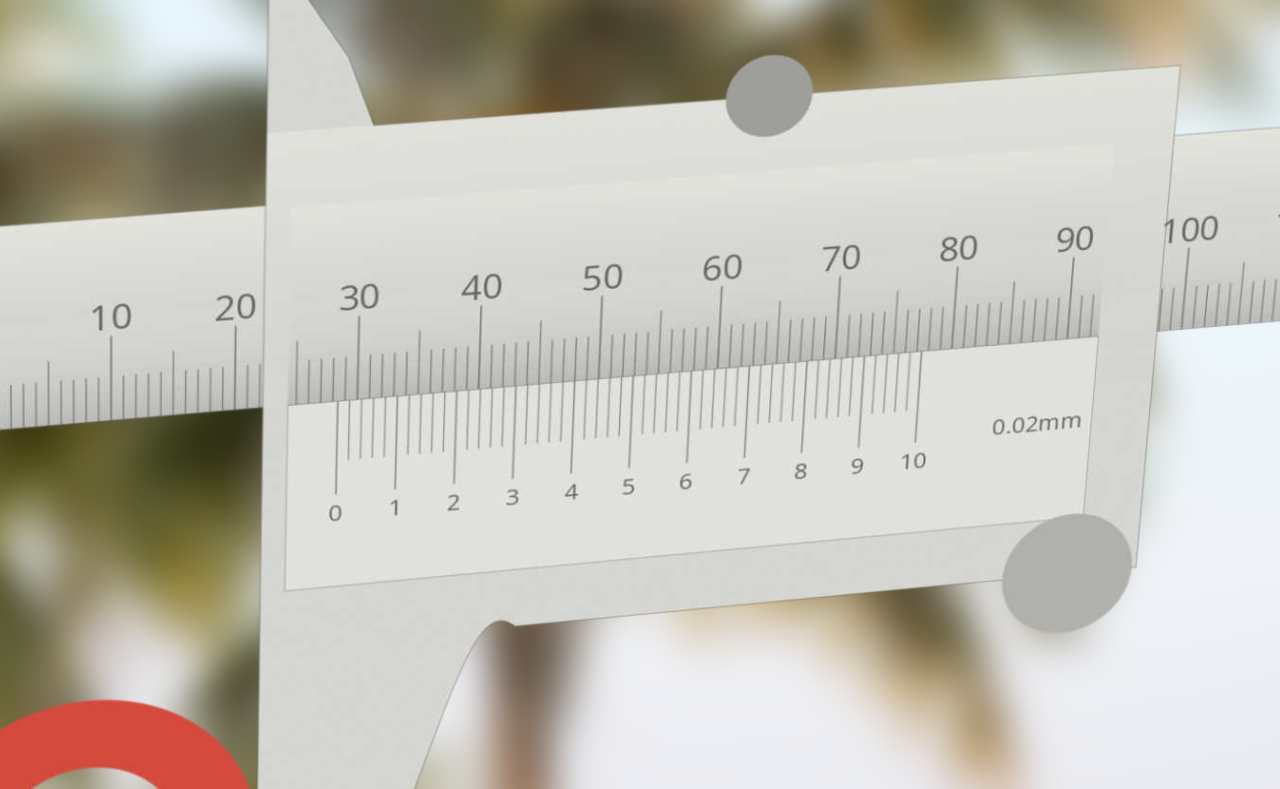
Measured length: 28.4 mm
